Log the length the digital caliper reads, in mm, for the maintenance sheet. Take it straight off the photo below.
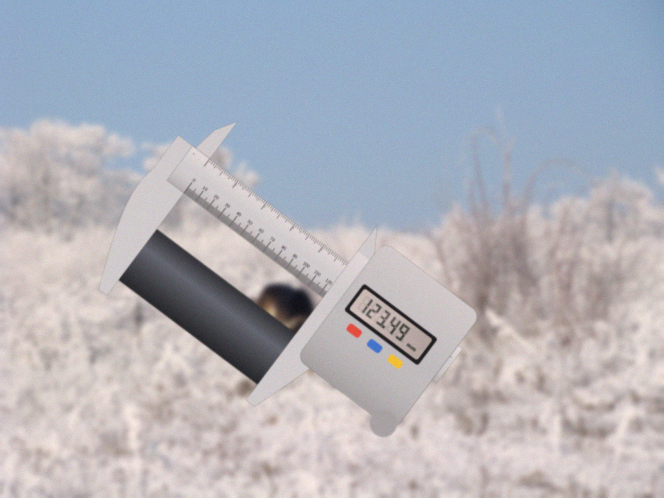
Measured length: 123.49 mm
